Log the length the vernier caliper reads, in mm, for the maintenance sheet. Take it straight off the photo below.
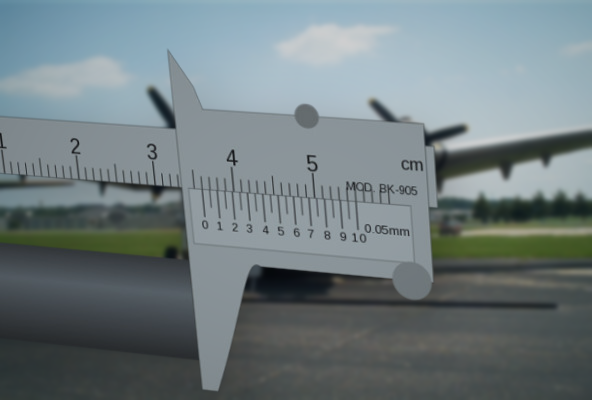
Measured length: 36.0 mm
